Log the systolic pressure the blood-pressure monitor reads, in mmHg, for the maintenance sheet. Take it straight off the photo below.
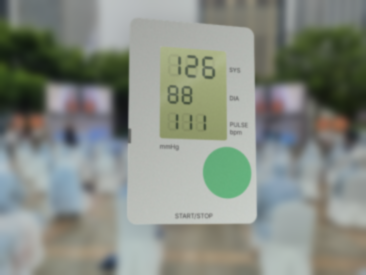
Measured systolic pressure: 126 mmHg
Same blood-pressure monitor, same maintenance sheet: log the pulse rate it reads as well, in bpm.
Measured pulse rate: 111 bpm
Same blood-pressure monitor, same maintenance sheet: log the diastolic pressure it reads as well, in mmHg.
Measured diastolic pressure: 88 mmHg
